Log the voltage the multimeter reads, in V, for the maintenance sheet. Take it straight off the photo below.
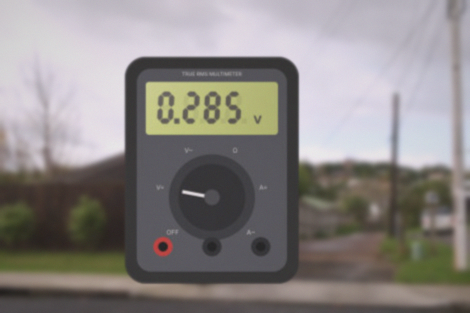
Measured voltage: 0.285 V
